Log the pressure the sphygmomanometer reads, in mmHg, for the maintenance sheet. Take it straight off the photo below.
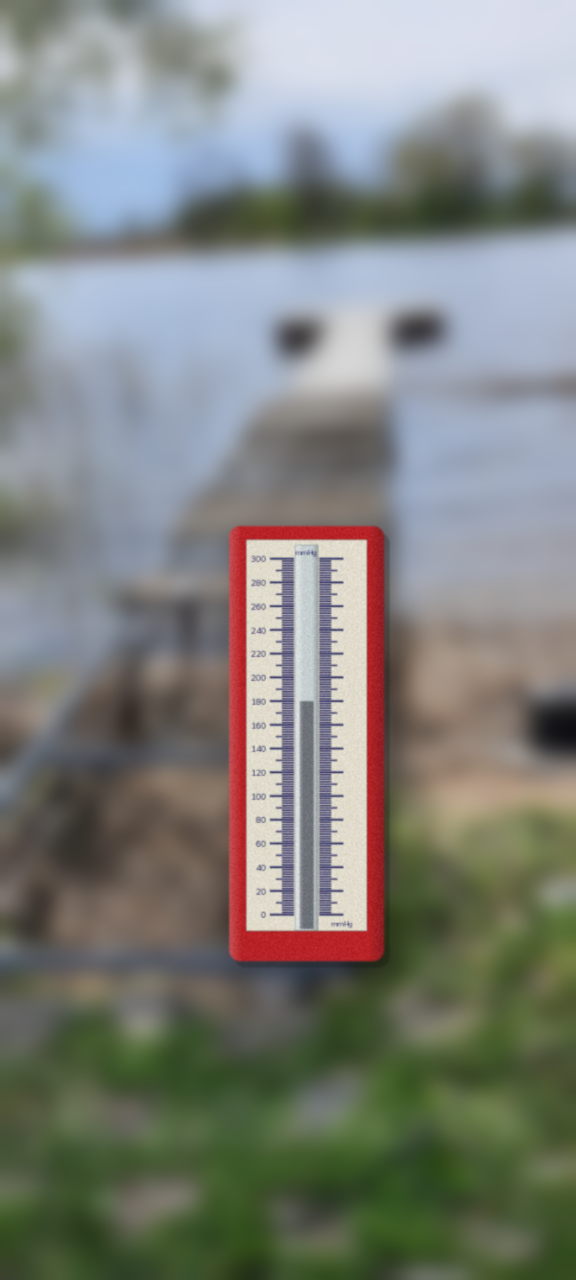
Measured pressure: 180 mmHg
